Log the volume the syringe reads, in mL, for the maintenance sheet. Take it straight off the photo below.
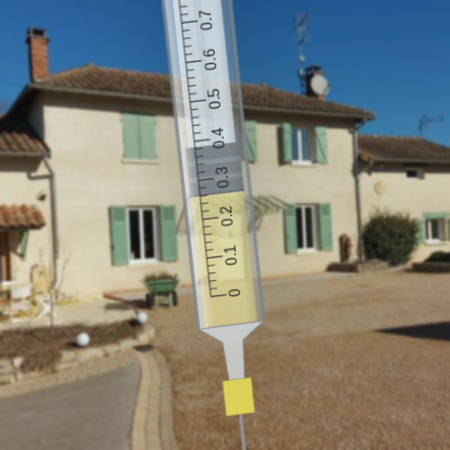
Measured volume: 0.26 mL
